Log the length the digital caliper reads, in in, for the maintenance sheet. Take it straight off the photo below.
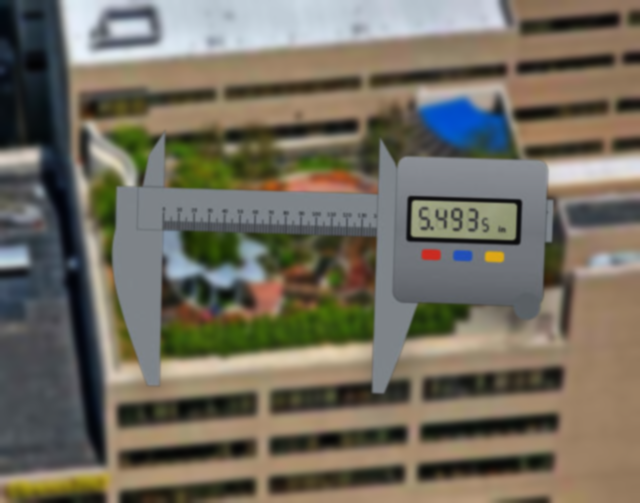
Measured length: 5.4935 in
